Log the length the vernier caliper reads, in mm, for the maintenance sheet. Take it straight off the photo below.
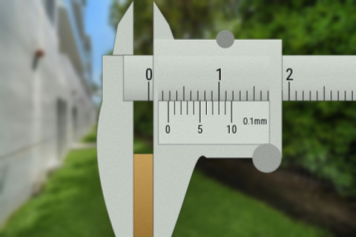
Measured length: 2.8 mm
